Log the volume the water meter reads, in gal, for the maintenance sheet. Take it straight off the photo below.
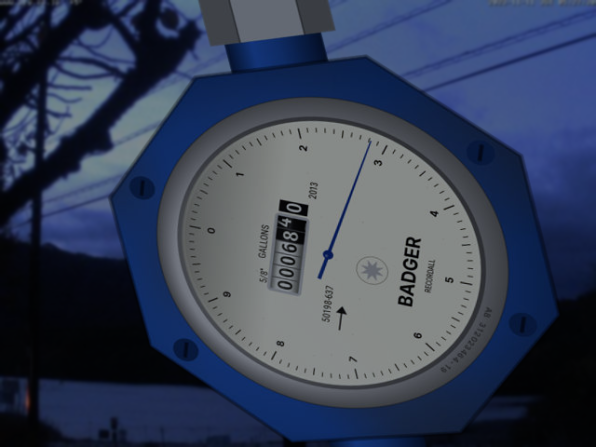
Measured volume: 6842.8 gal
